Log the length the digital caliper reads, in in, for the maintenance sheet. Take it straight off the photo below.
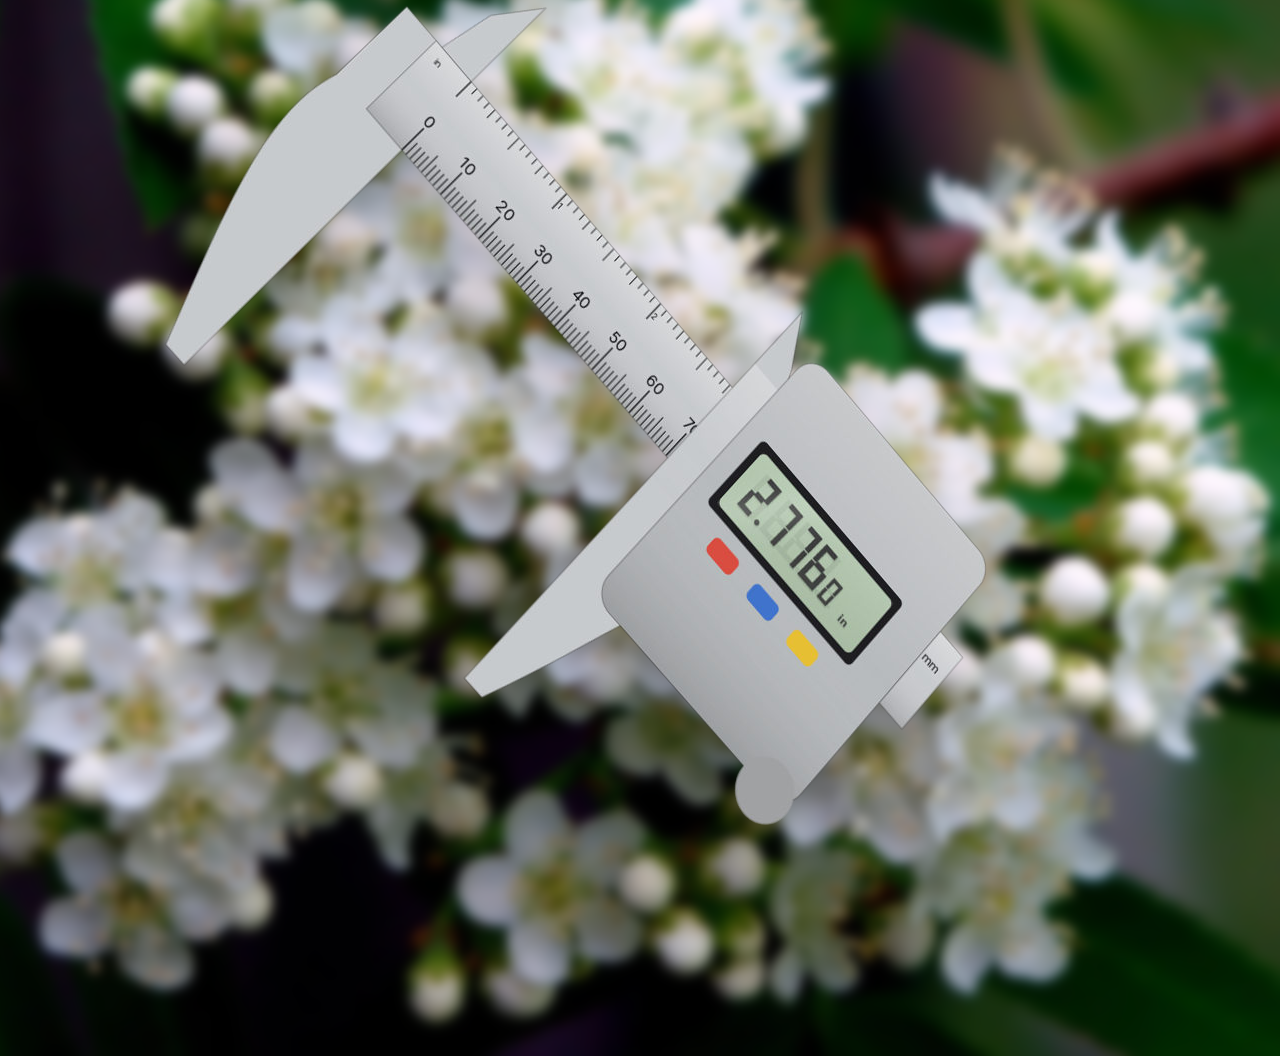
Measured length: 2.7760 in
